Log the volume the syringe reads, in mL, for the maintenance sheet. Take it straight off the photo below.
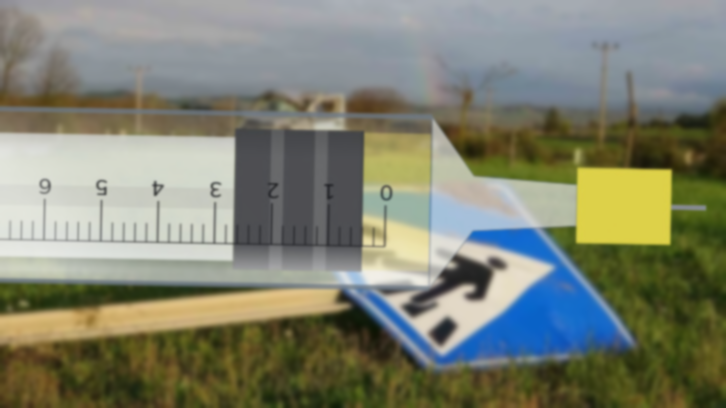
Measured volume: 0.4 mL
